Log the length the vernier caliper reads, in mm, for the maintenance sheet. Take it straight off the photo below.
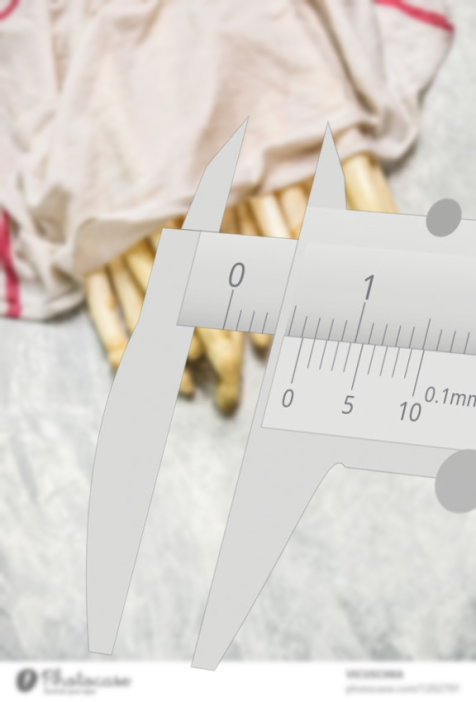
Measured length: 6.1 mm
